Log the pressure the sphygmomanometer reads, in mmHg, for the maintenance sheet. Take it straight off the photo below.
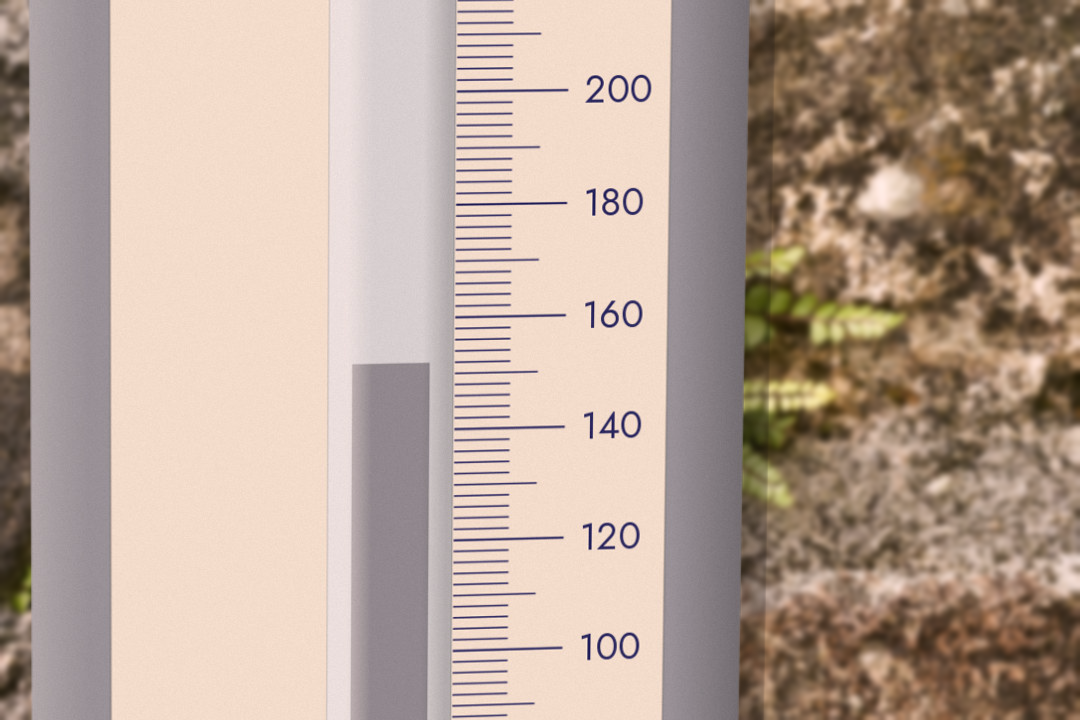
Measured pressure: 152 mmHg
